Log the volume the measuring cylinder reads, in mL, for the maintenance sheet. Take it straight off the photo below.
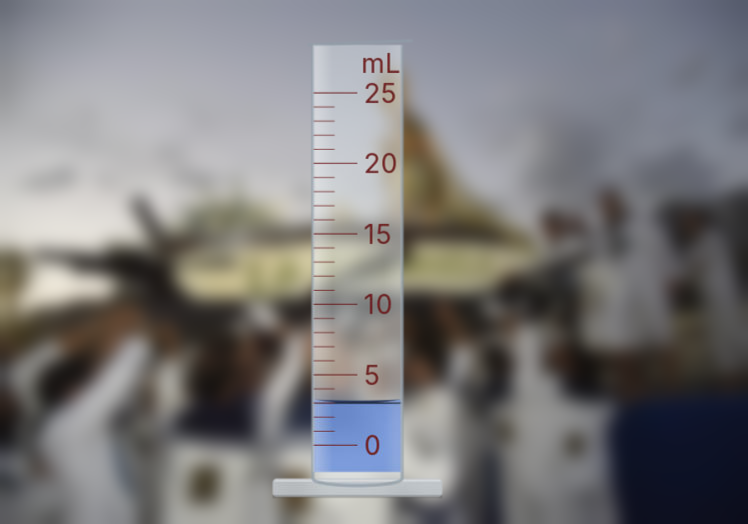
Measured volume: 3 mL
